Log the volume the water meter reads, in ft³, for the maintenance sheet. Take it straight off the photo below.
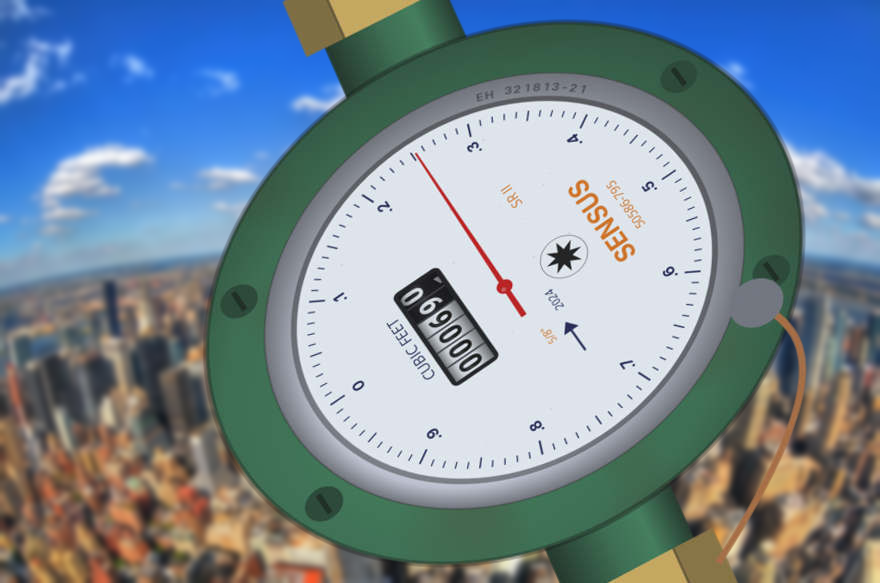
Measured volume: 690.25 ft³
